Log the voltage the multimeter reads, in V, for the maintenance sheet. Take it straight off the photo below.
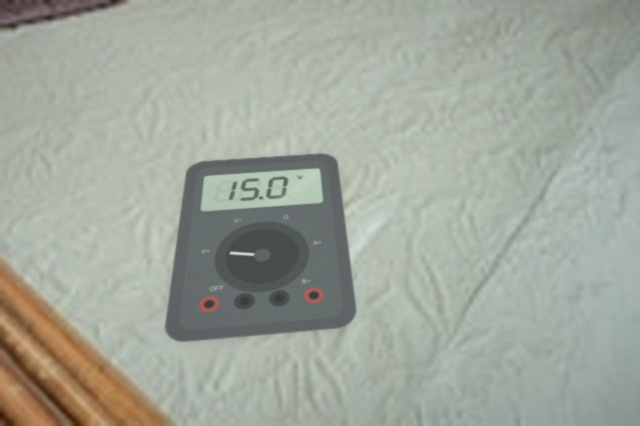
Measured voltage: 15.0 V
